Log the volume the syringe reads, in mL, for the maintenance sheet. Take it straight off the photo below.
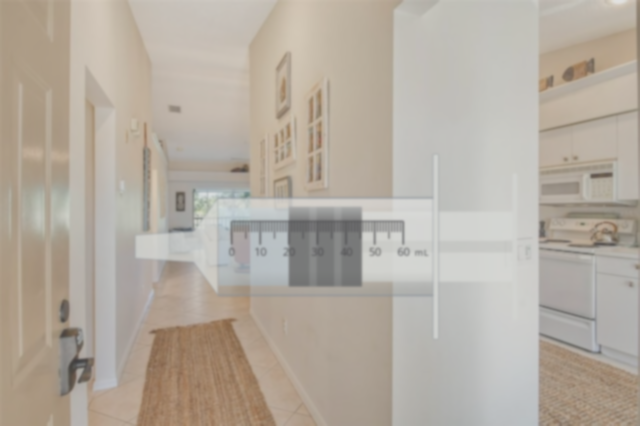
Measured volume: 20 mL
